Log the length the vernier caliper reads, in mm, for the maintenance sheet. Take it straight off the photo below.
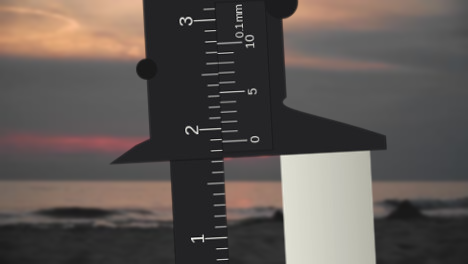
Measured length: 18.8 mm
